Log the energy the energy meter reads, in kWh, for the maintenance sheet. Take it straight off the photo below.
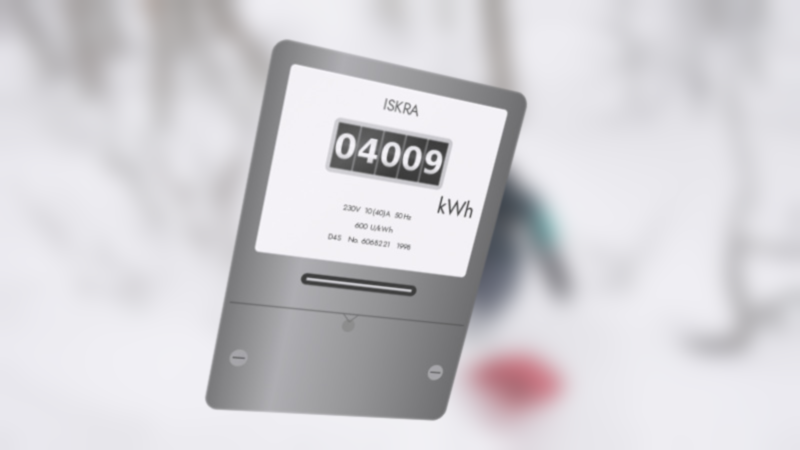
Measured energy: 4009 kWh
